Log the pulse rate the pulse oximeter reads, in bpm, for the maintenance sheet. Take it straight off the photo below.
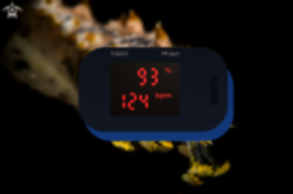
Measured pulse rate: 124 bpm
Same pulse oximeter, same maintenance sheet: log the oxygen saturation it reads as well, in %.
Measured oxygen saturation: 93 %
